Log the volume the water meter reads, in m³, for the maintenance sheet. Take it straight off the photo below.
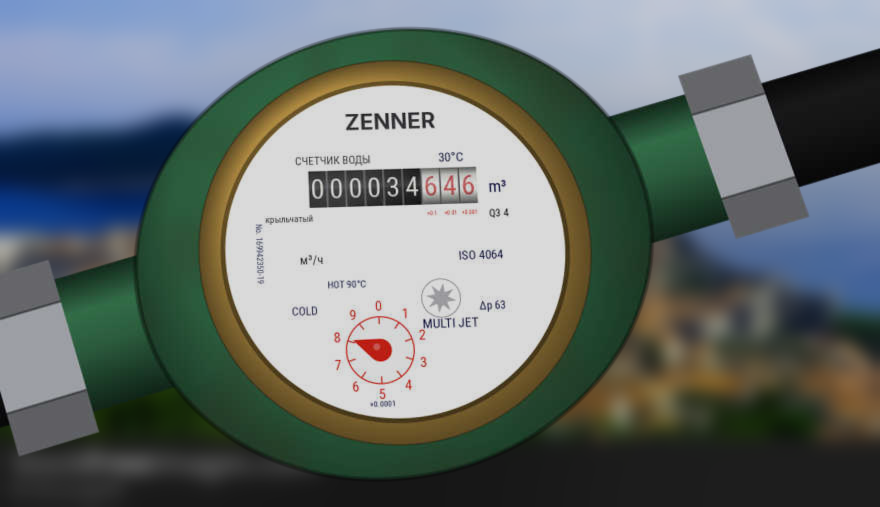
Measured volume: 34.6468 m³
